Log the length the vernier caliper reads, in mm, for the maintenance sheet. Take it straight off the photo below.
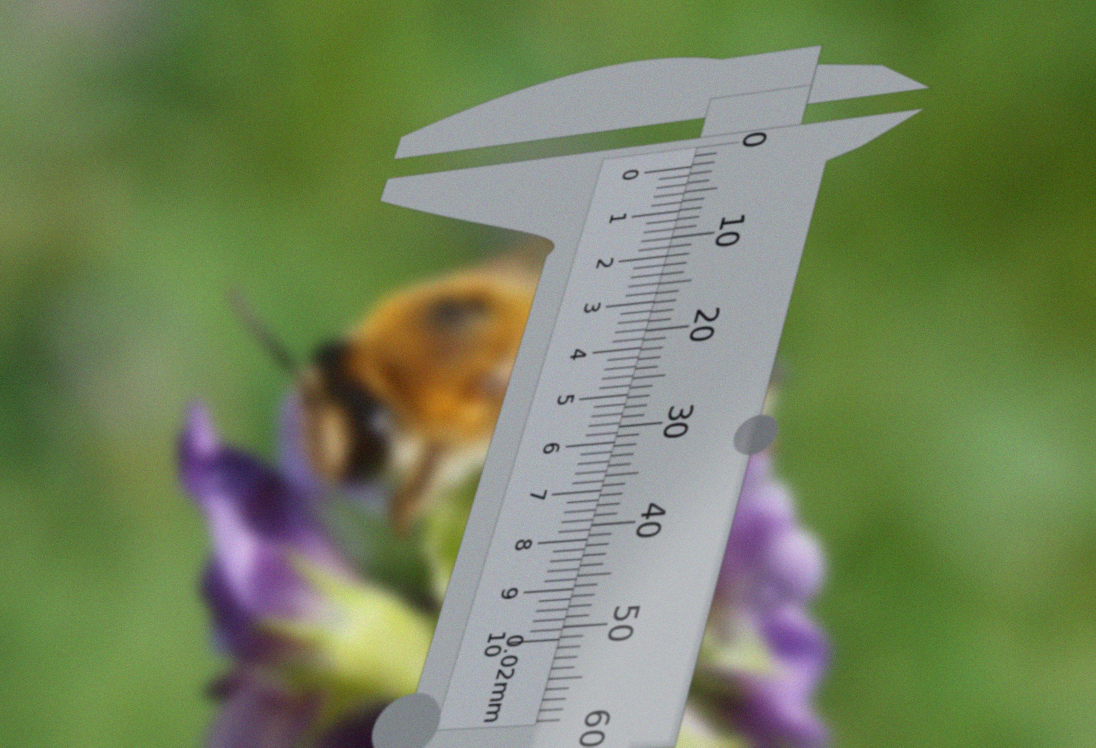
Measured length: 2.2 mm
